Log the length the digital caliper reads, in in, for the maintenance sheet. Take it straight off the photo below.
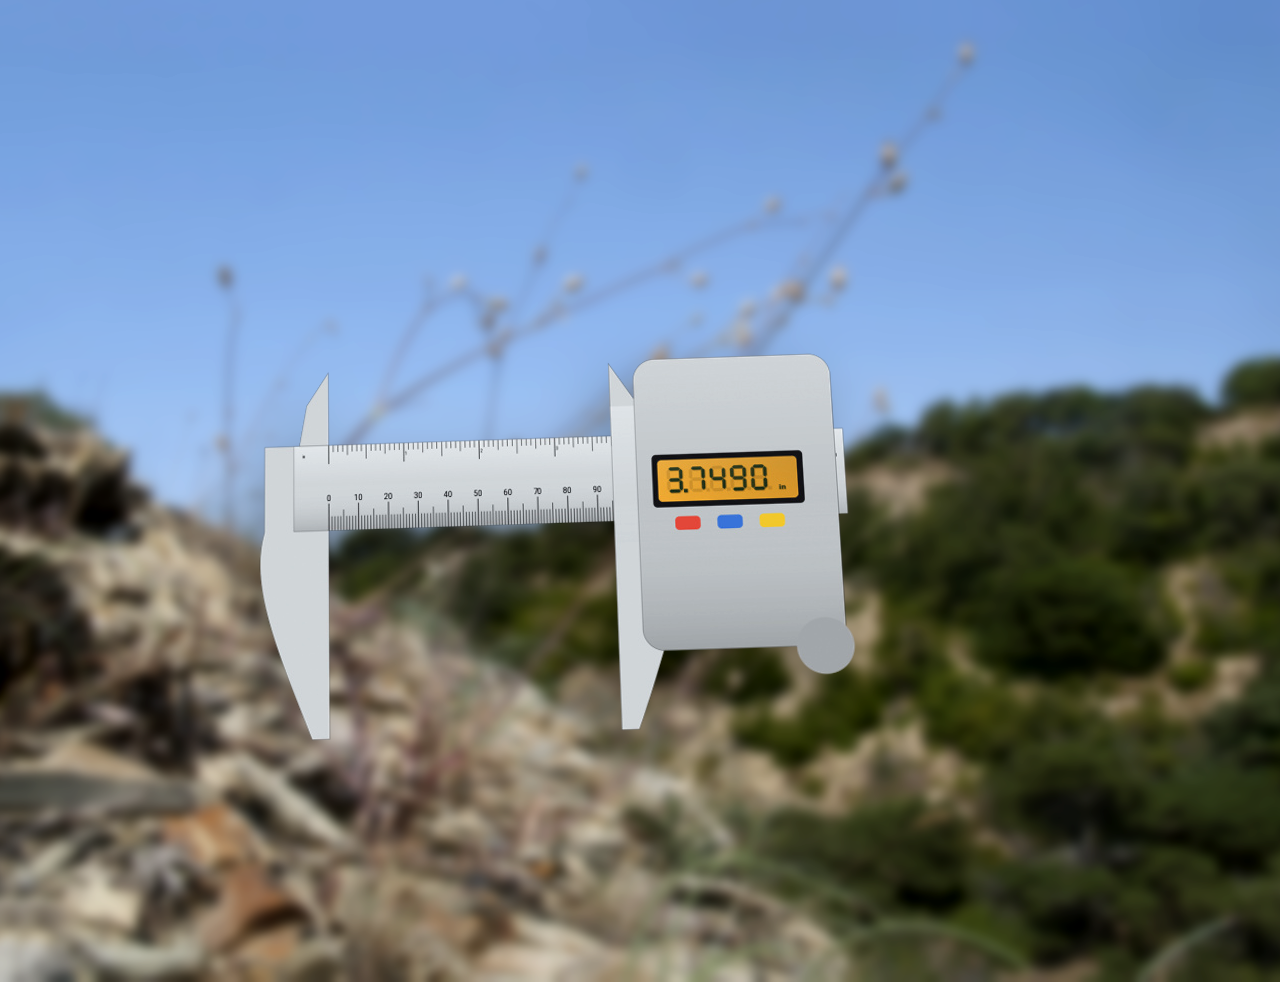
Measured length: 3.7490 in
